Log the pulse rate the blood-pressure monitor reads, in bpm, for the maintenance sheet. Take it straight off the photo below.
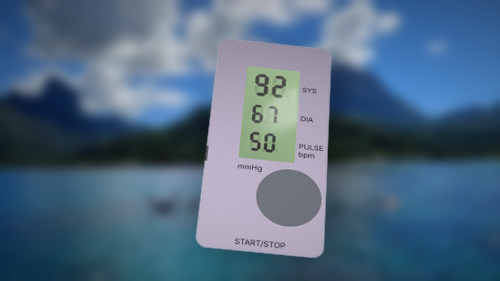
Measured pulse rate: 50 bpm
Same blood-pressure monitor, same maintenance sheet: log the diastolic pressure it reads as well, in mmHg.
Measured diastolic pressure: 67 mmHg
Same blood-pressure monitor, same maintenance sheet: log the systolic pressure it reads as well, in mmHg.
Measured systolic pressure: 92 mmHg
